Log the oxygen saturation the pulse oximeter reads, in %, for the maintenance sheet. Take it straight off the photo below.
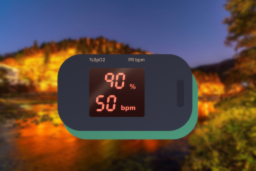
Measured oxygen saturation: 90 %
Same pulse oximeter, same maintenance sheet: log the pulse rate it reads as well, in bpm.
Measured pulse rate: 50 bpm
